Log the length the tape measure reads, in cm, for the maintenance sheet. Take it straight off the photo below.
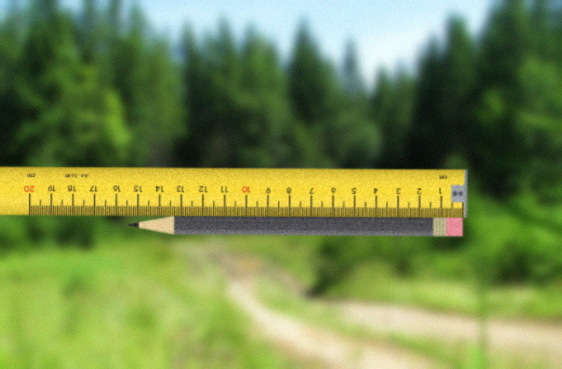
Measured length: 15.5 cm
